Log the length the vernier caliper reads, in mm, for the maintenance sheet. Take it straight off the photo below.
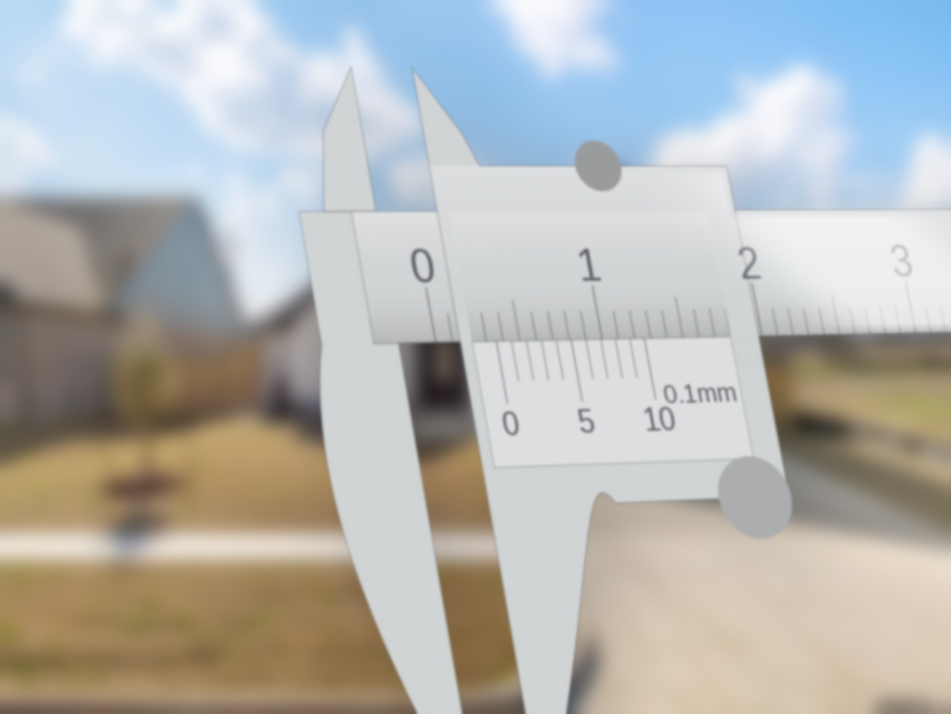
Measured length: 3.6 mm
